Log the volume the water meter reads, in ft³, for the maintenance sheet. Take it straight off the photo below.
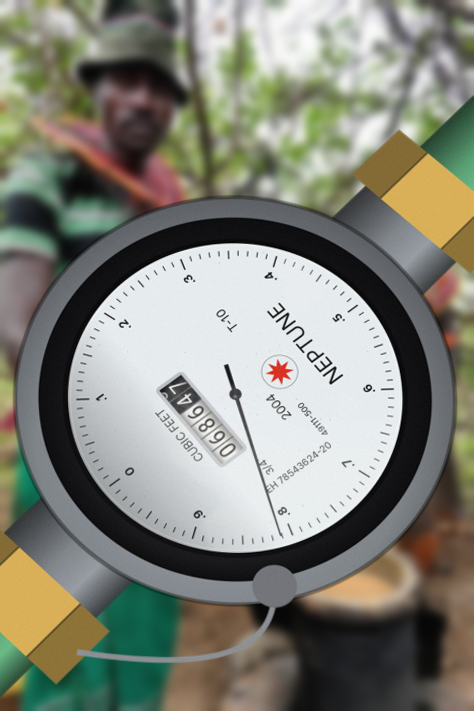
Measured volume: 68646.81 ft³
